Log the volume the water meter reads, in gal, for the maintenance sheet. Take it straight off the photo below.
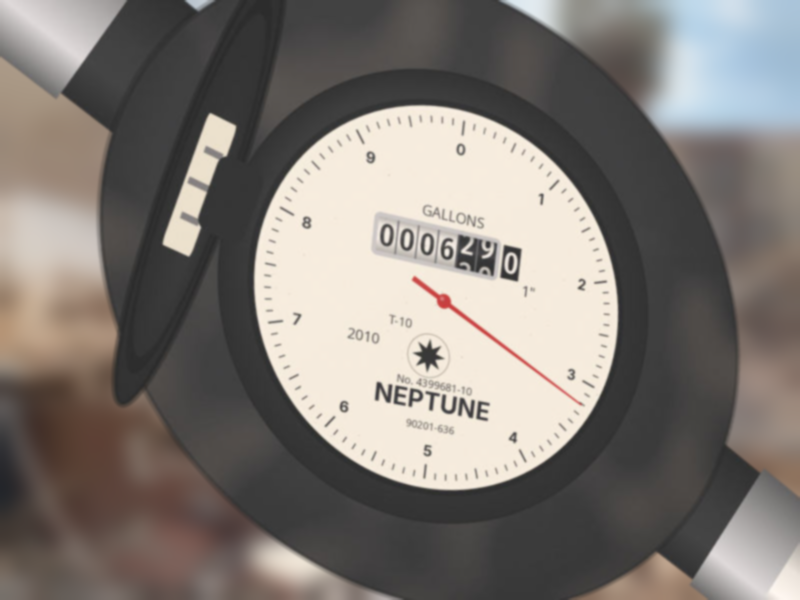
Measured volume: 6293.2 gal
